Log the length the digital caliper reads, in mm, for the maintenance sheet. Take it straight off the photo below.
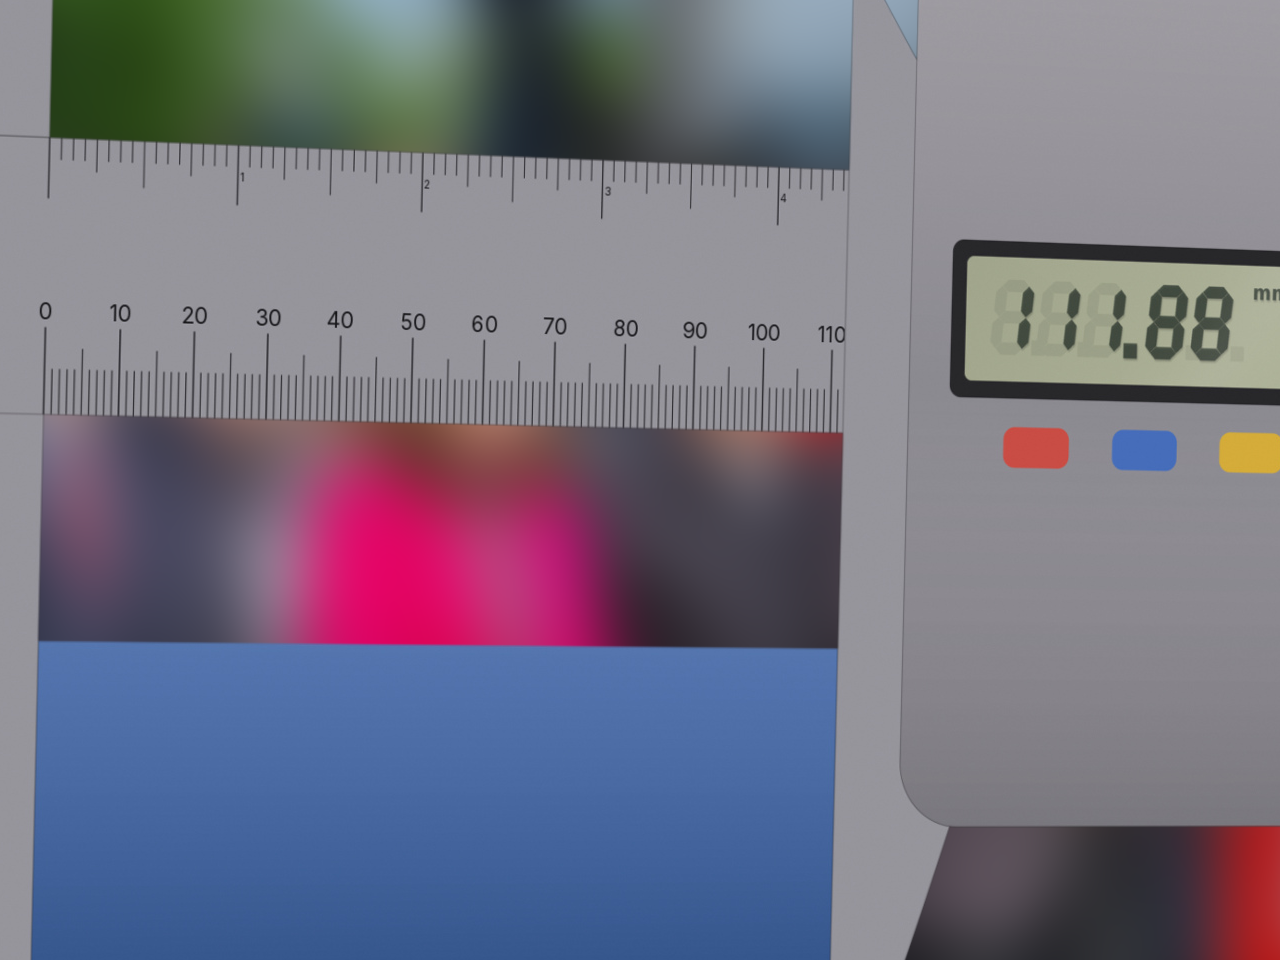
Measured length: 111.88 mm
